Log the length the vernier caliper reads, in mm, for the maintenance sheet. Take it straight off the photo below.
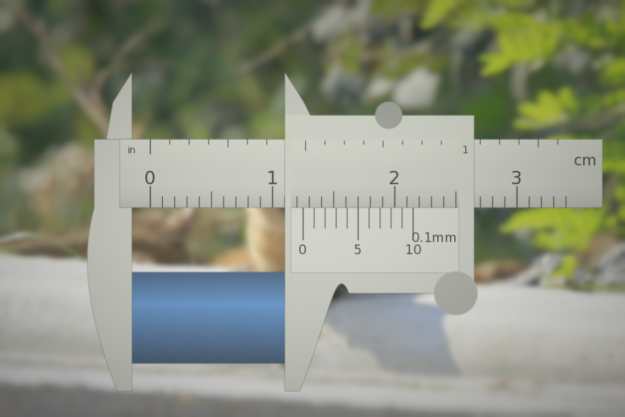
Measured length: 12.5 mm
